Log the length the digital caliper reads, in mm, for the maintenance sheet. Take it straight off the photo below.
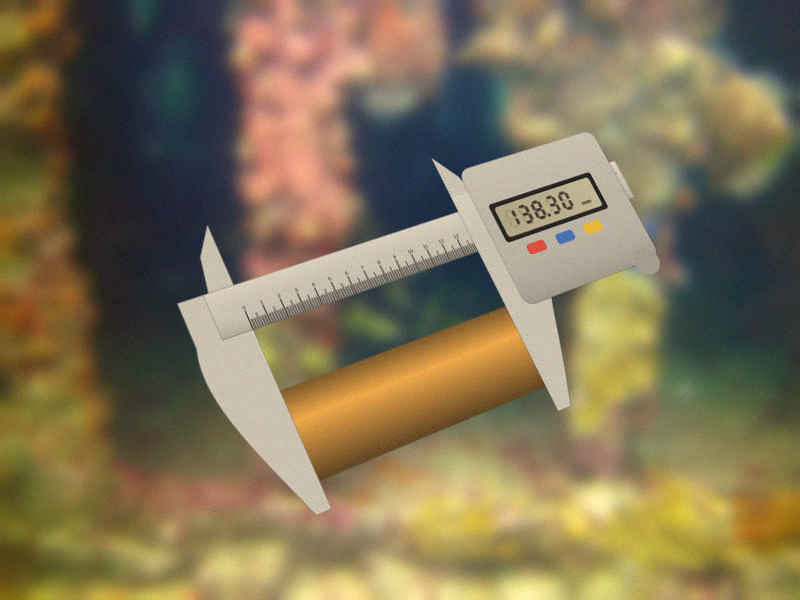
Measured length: 138.30 mm
